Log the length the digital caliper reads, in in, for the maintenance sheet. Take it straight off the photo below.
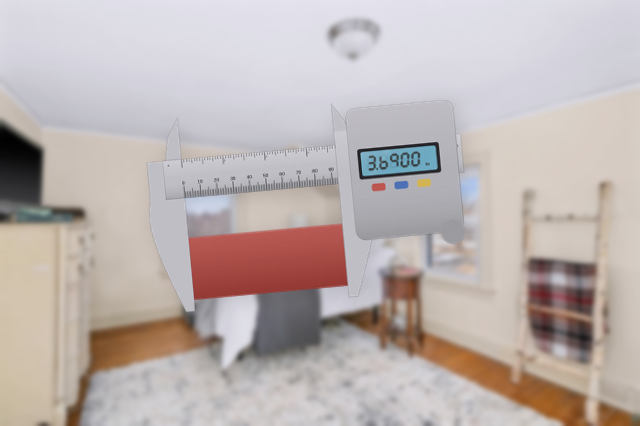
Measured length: 3.6900 in
